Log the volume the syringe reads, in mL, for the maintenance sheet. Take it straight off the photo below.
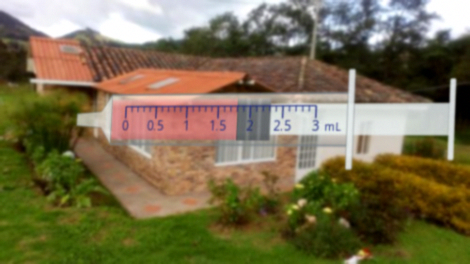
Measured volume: 1.8 mL
